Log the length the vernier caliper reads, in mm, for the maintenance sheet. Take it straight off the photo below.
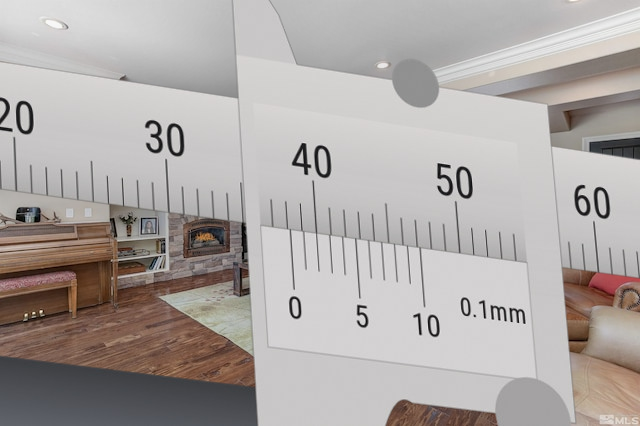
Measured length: 38.2 mm
